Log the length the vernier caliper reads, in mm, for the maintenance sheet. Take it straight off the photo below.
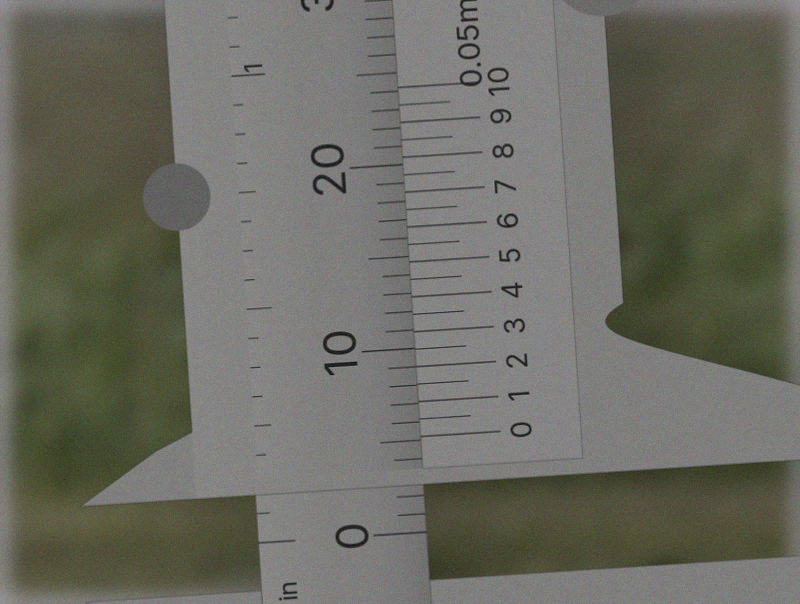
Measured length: 5.2 mm
